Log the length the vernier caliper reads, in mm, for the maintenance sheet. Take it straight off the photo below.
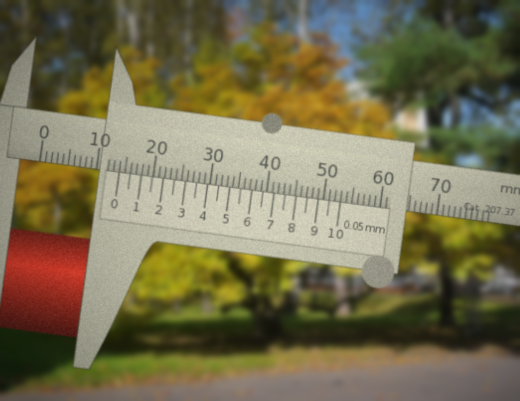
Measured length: 14.0 mm
